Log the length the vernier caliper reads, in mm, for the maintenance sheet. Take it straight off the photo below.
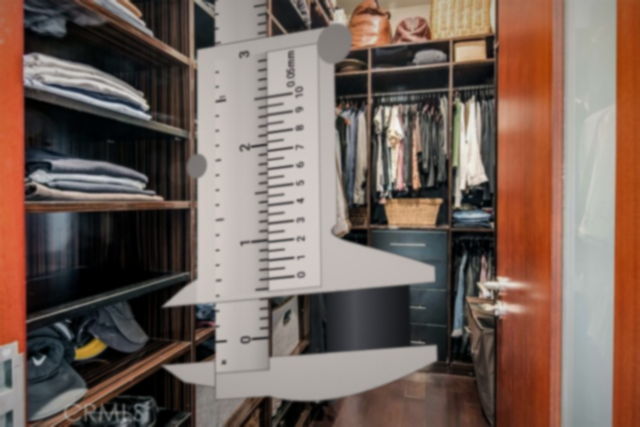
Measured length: 6.0 mm
